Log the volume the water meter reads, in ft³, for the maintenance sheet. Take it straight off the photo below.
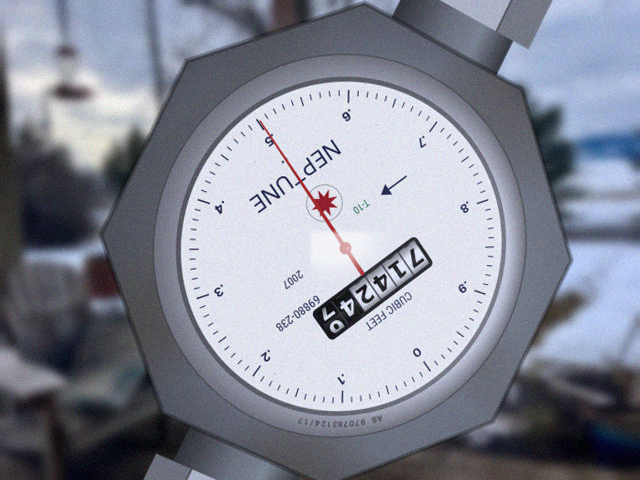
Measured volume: 714246.50 ft³
